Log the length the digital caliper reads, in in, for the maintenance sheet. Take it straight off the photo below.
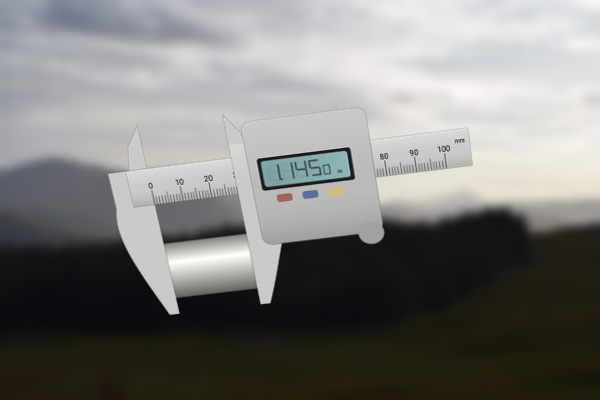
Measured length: 1.1450 in
